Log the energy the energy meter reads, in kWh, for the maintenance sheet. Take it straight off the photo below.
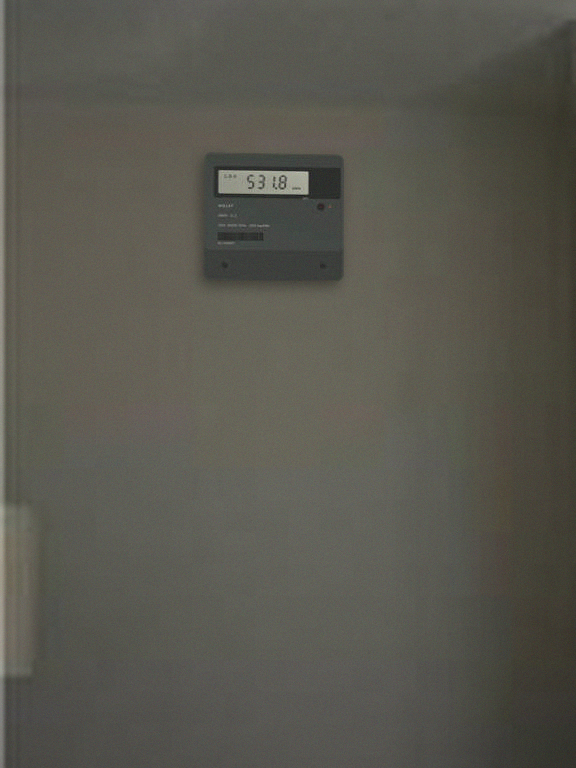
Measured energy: 531.8 kWh
